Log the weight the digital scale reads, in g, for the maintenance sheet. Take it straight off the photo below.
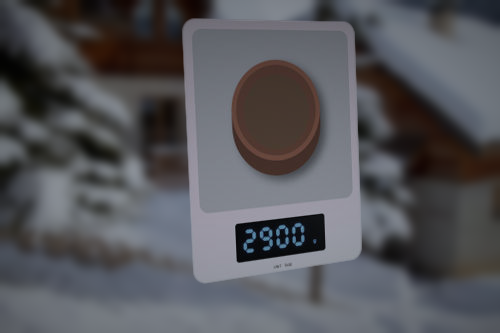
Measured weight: 2900 g
